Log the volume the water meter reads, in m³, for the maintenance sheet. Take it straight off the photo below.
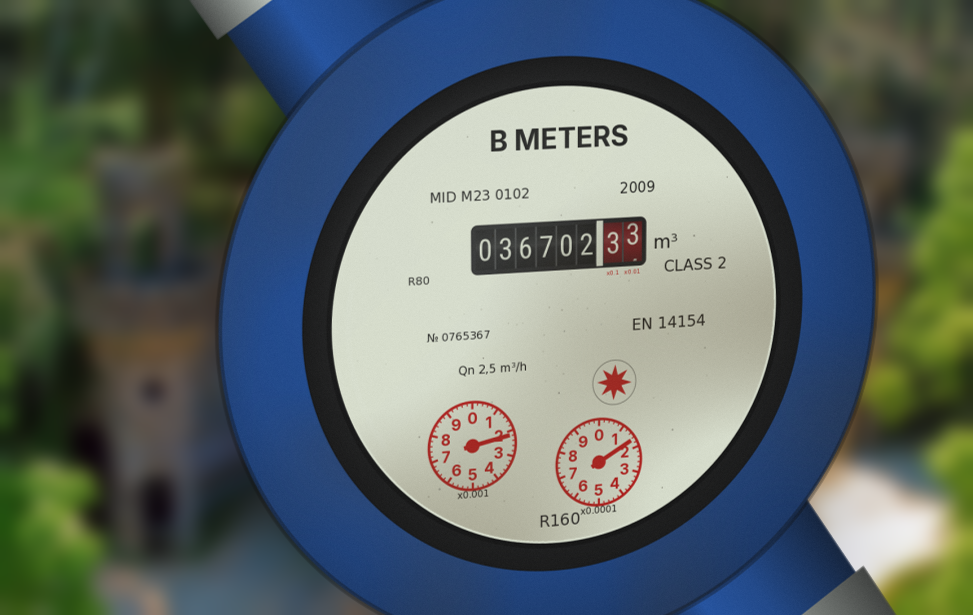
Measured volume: 36702.3321 m³
